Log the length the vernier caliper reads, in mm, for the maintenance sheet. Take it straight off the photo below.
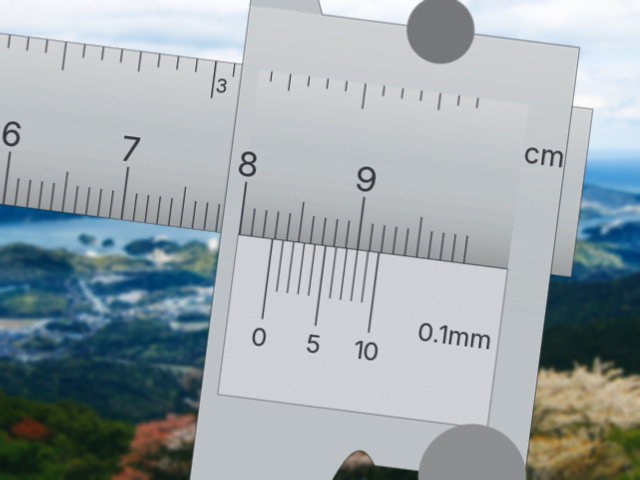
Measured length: 82.8 mm
